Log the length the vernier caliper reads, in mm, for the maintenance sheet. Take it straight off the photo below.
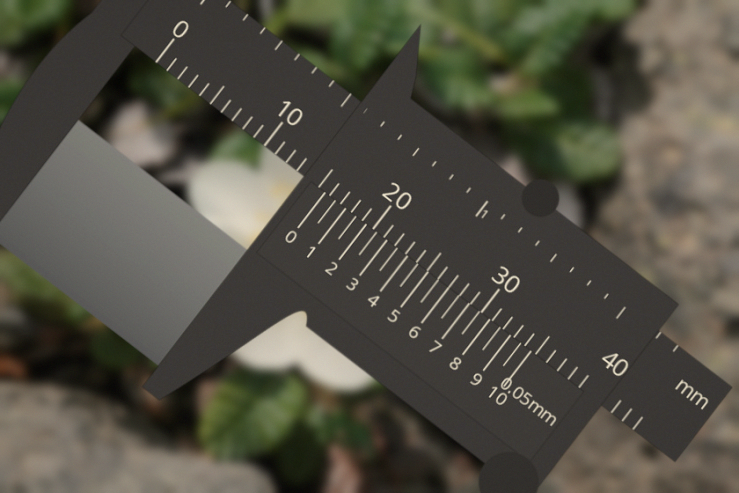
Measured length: 15.6 mm
